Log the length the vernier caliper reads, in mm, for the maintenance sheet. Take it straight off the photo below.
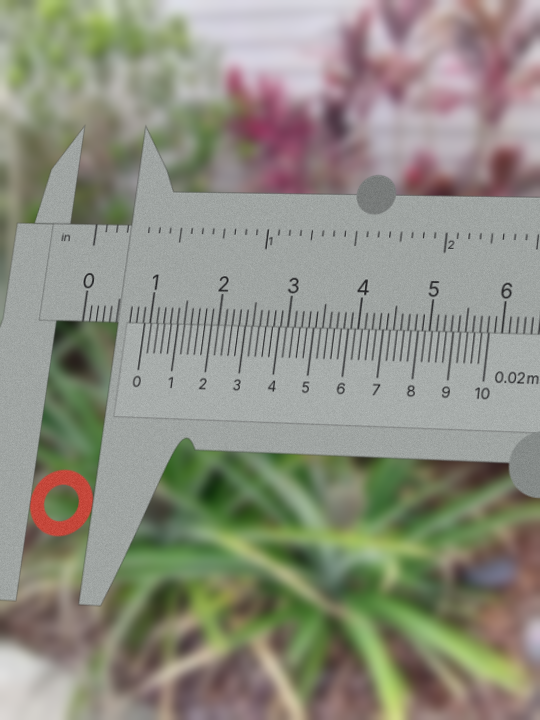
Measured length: 9.2 mm
